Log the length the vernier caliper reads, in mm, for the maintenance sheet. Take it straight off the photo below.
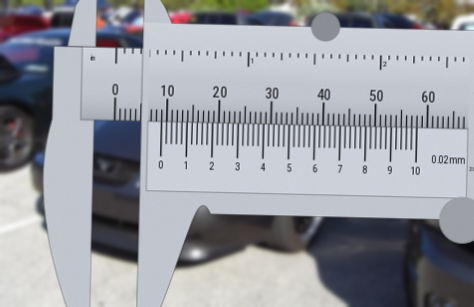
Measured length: 9.0 mm
